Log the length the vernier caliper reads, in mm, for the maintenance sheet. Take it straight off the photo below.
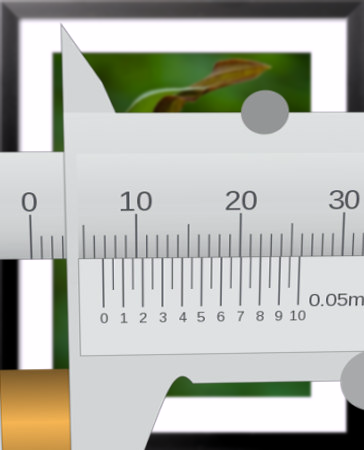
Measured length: 6.8 mm
